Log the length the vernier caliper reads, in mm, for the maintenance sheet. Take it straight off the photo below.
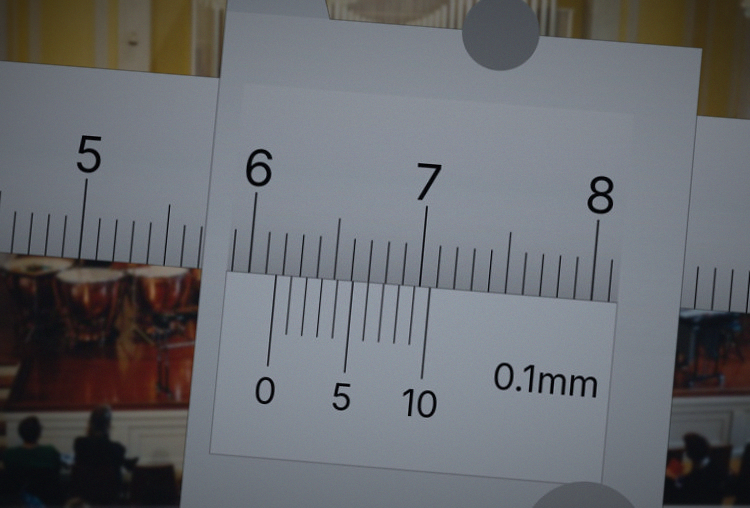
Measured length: 61.6 mm
